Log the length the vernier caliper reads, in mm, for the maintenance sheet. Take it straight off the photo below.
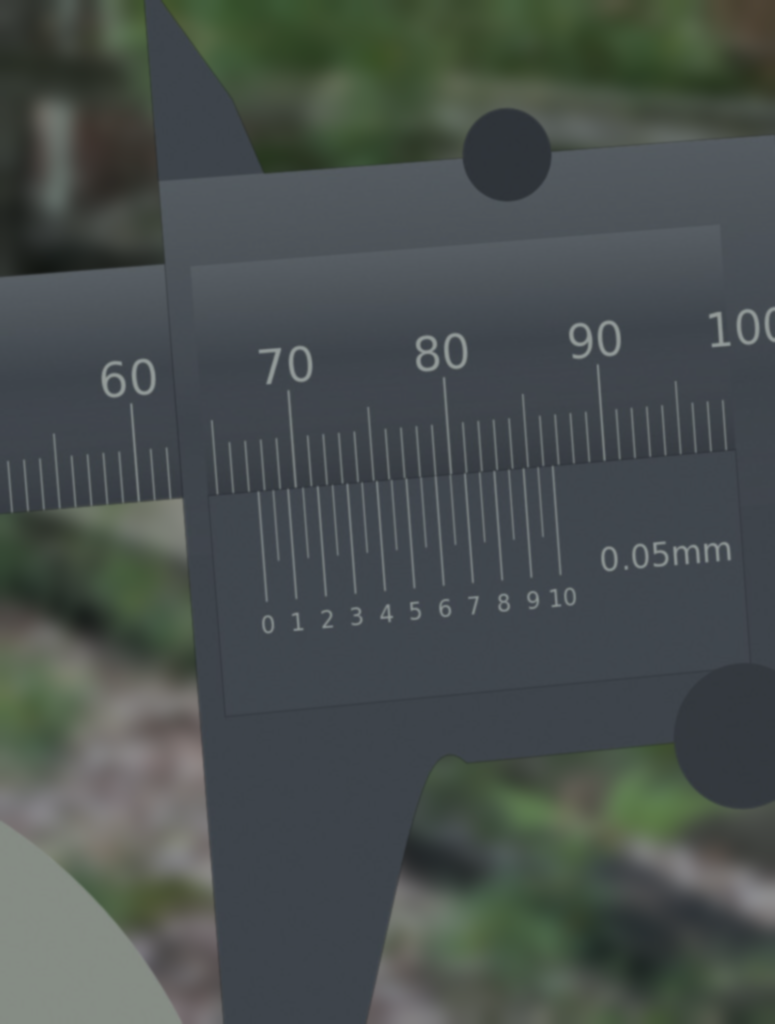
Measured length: 67.6 mm
